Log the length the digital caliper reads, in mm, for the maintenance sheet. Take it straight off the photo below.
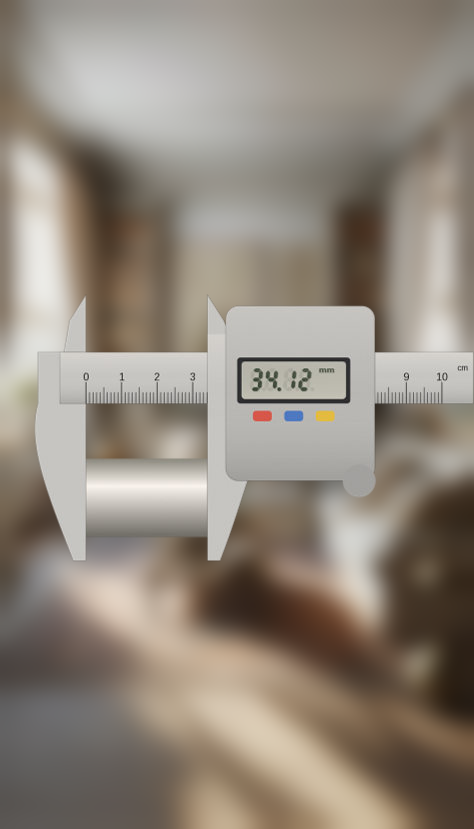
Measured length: 34.12 mm
